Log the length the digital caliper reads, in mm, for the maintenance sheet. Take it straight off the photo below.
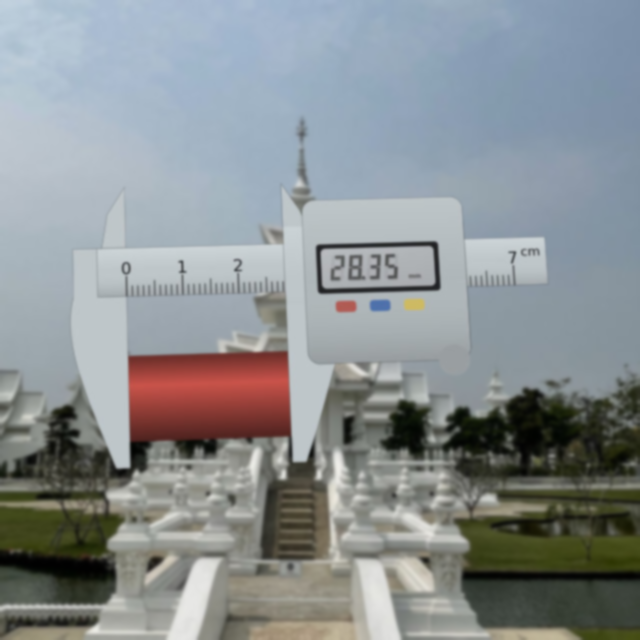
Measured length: 28.35 mm
